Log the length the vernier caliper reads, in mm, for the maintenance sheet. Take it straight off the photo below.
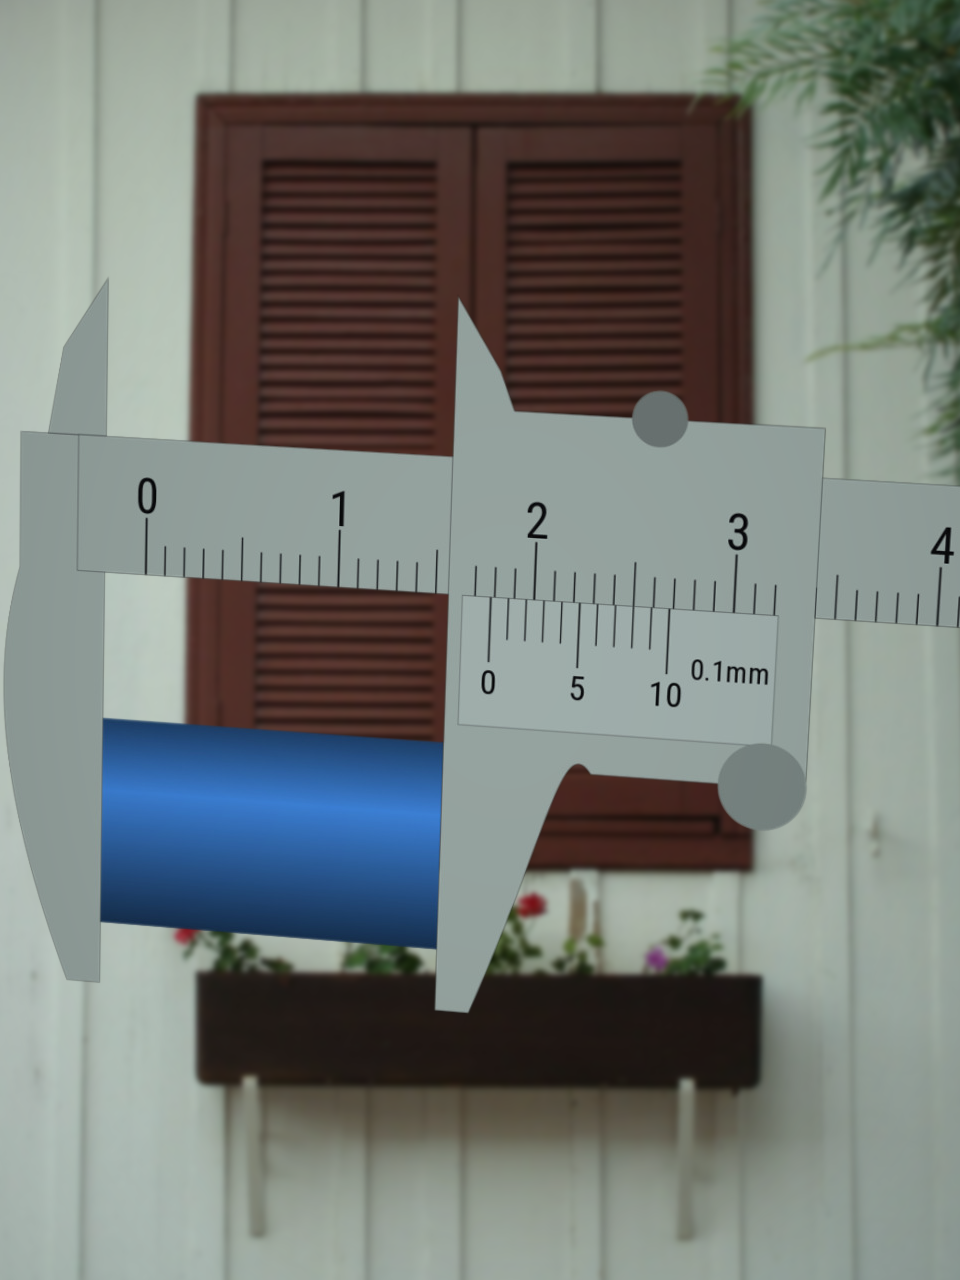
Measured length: 17.8 mm
